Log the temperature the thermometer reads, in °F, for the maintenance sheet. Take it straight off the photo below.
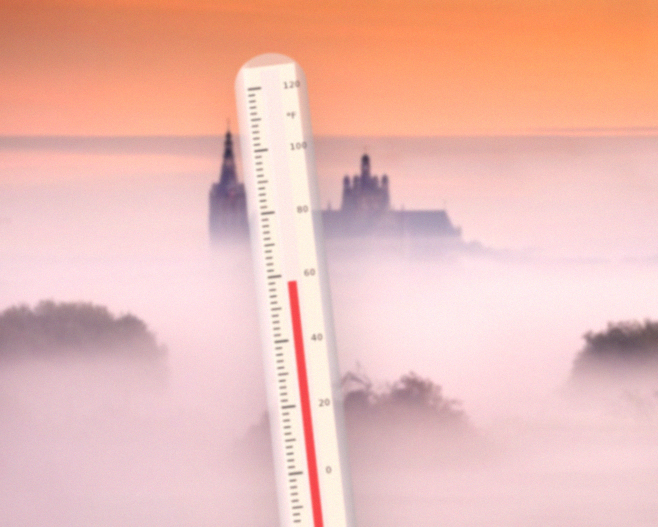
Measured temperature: 58 °F
